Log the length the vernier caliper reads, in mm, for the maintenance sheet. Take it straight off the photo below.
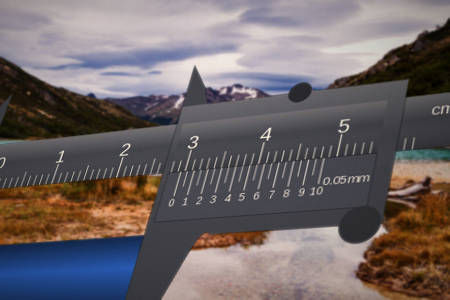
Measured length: 29.4 mm
